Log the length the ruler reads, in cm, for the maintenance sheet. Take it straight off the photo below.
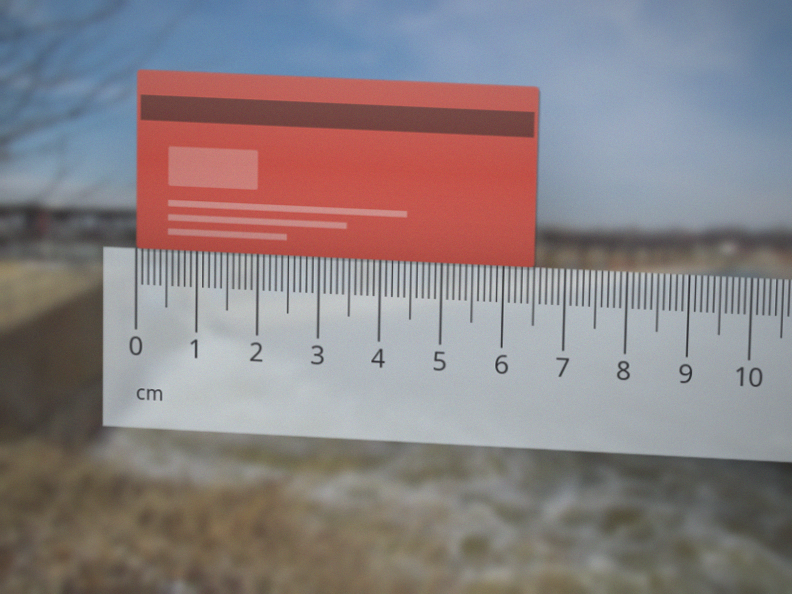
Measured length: 6.5 cm
